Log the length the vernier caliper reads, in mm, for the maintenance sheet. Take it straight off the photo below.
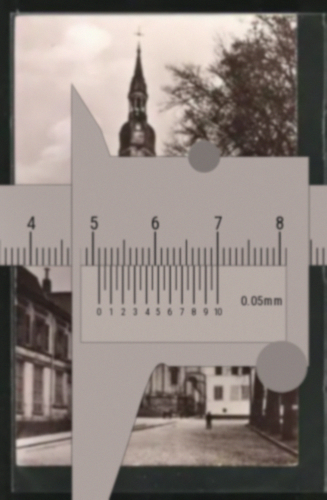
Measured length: 51.0 mm
